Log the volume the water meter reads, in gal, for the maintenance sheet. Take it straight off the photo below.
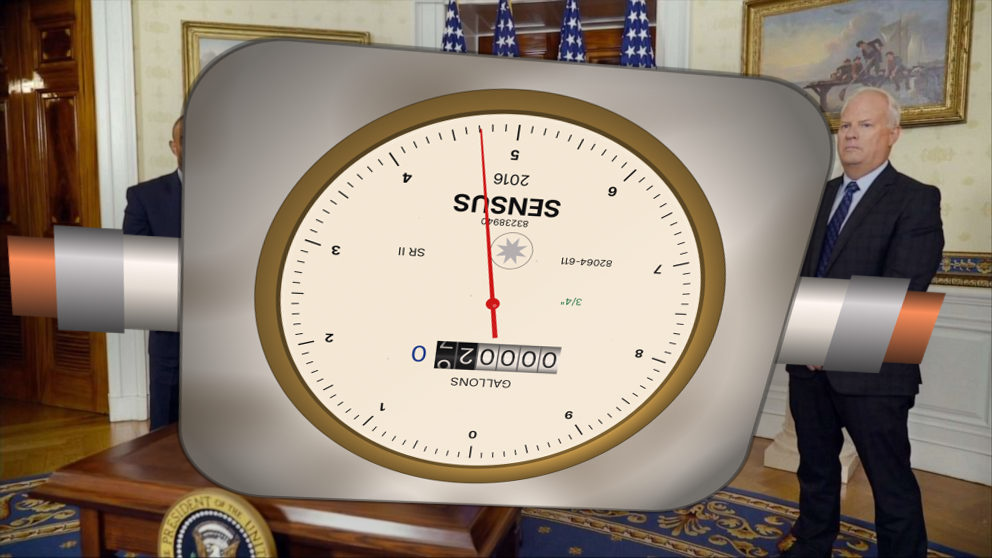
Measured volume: 264.7 gal
